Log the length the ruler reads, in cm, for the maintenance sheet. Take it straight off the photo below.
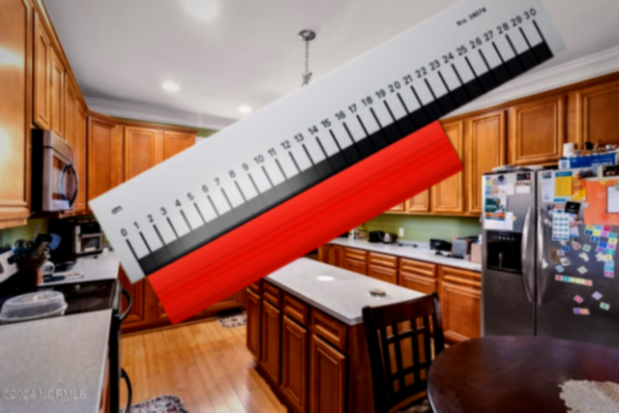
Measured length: 21.5 cm
